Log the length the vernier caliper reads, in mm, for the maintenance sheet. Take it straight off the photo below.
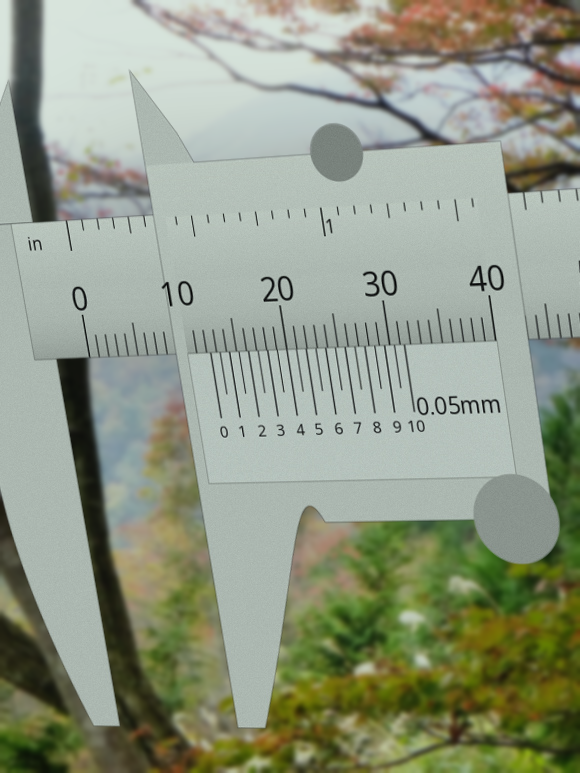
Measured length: 12.4 mm
